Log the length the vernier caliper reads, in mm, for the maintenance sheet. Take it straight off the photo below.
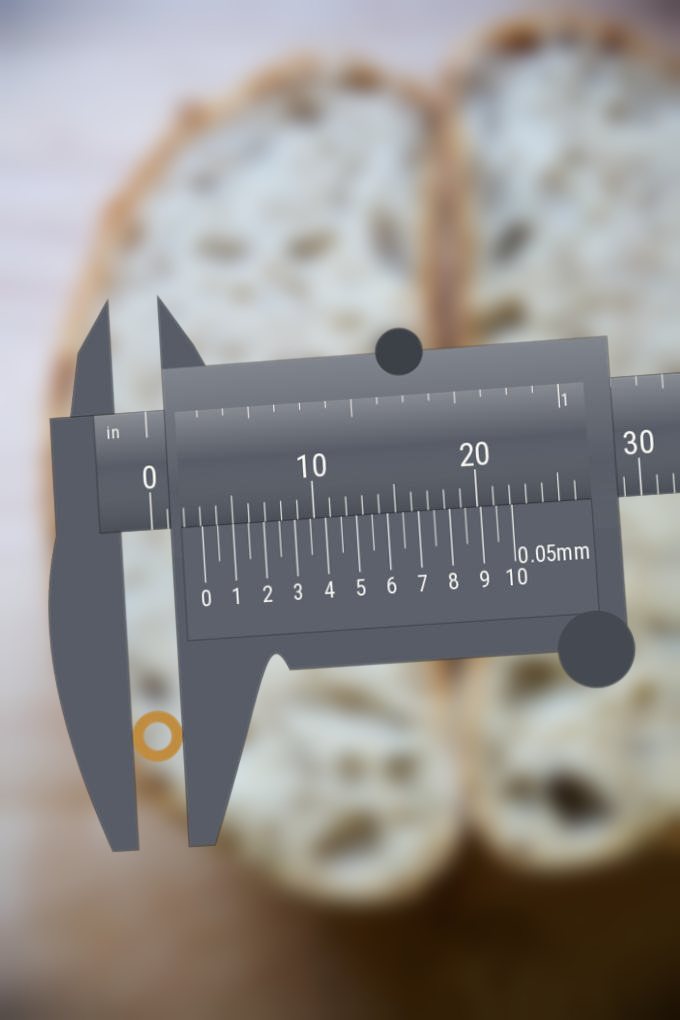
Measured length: 3.1 mm
